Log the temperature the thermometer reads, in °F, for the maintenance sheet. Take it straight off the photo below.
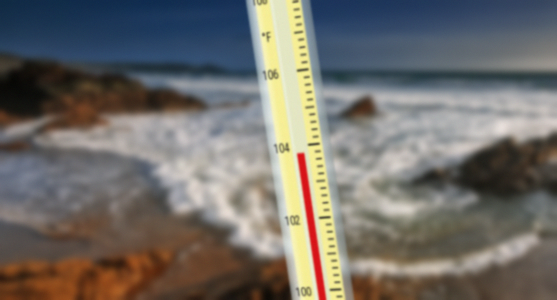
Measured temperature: 103.8 °F
